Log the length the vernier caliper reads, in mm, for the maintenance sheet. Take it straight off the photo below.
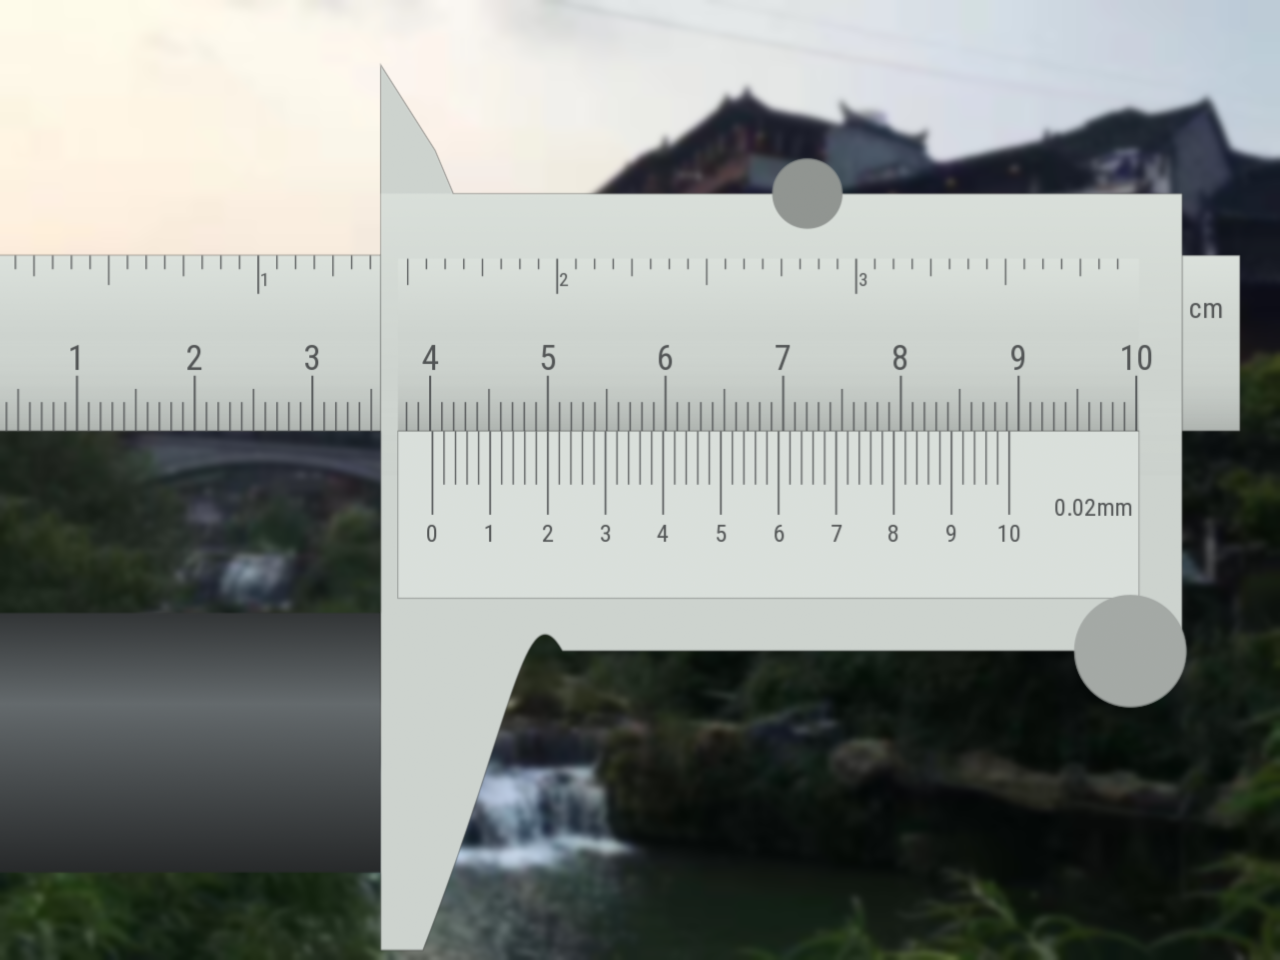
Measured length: 40.2 mm
